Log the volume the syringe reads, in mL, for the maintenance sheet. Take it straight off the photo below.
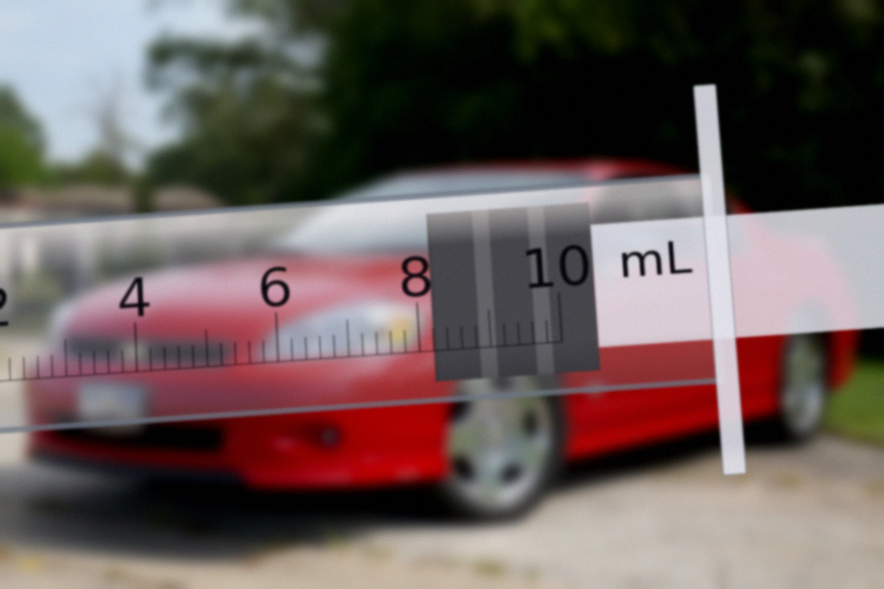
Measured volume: 8.2 mL
